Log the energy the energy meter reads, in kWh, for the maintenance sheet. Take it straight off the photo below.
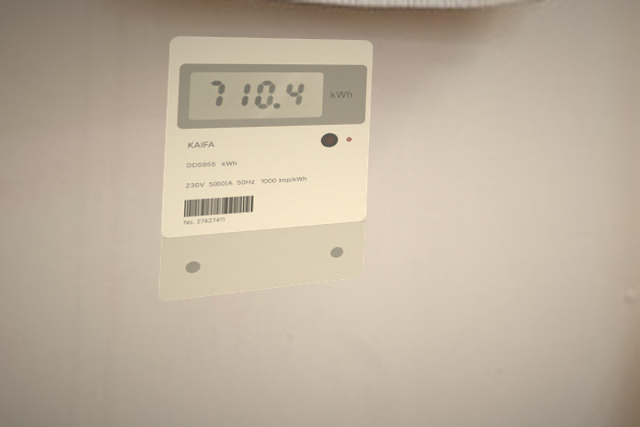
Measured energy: 710.4 kWh
